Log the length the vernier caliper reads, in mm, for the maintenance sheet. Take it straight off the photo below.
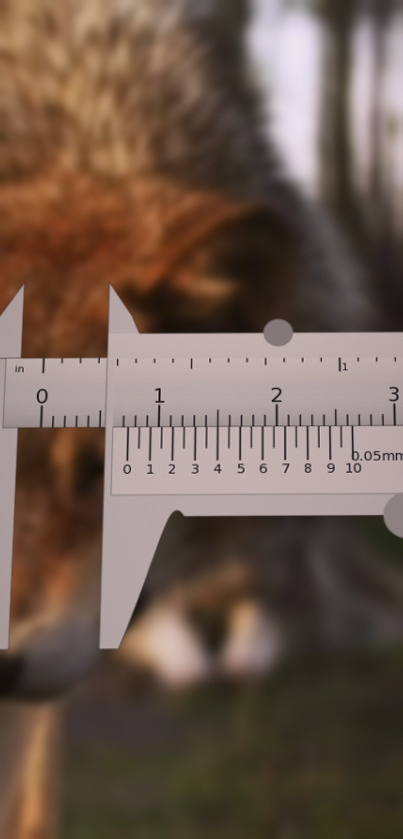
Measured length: 7.4 mm
